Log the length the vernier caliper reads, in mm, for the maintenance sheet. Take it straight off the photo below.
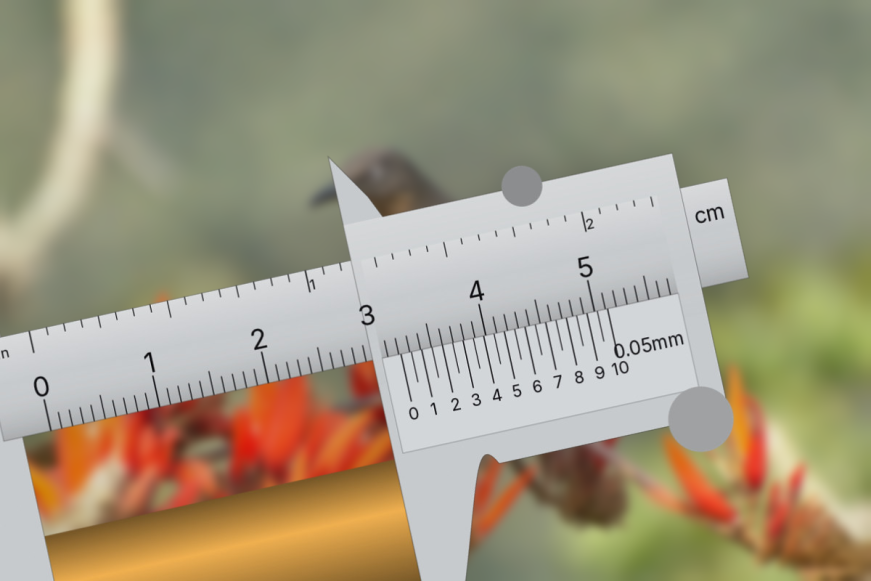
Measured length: 32.2 mm
